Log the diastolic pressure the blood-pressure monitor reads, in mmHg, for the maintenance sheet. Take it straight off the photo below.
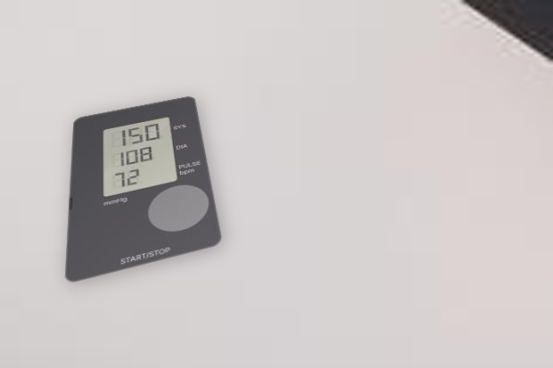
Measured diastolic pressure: 108 mmHg
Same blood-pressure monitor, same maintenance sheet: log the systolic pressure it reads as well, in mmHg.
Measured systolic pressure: 150 mmHg
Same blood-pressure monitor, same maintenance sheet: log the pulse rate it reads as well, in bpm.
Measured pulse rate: 72 bpm
